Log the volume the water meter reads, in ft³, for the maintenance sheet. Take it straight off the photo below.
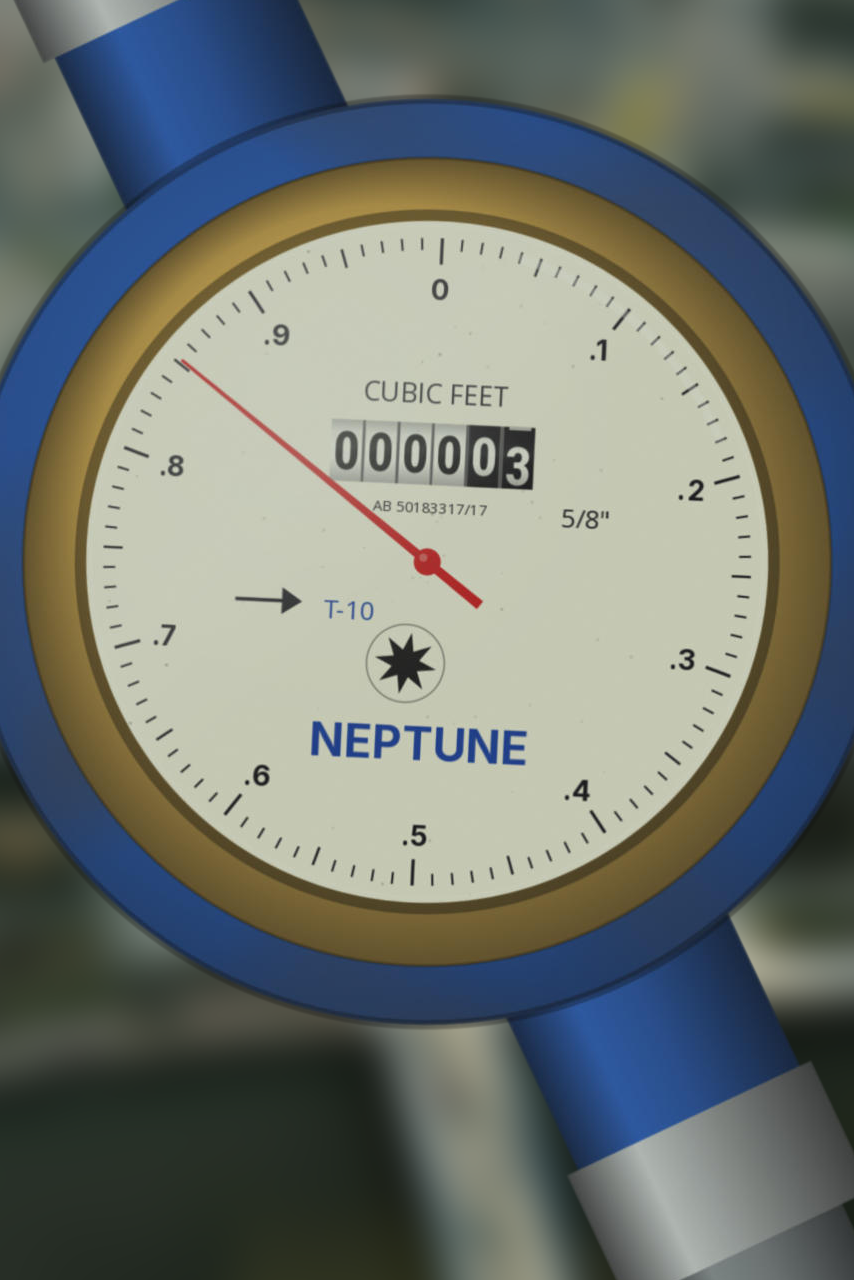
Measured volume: 2.85 ft³
